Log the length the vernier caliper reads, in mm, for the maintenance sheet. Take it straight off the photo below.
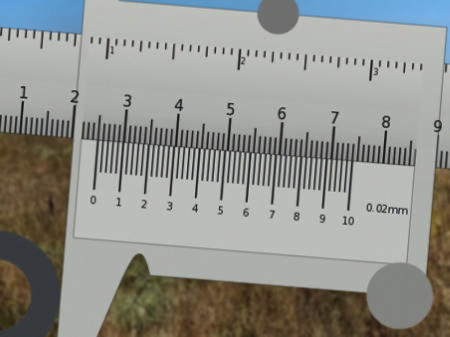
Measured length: 25.0 mm
